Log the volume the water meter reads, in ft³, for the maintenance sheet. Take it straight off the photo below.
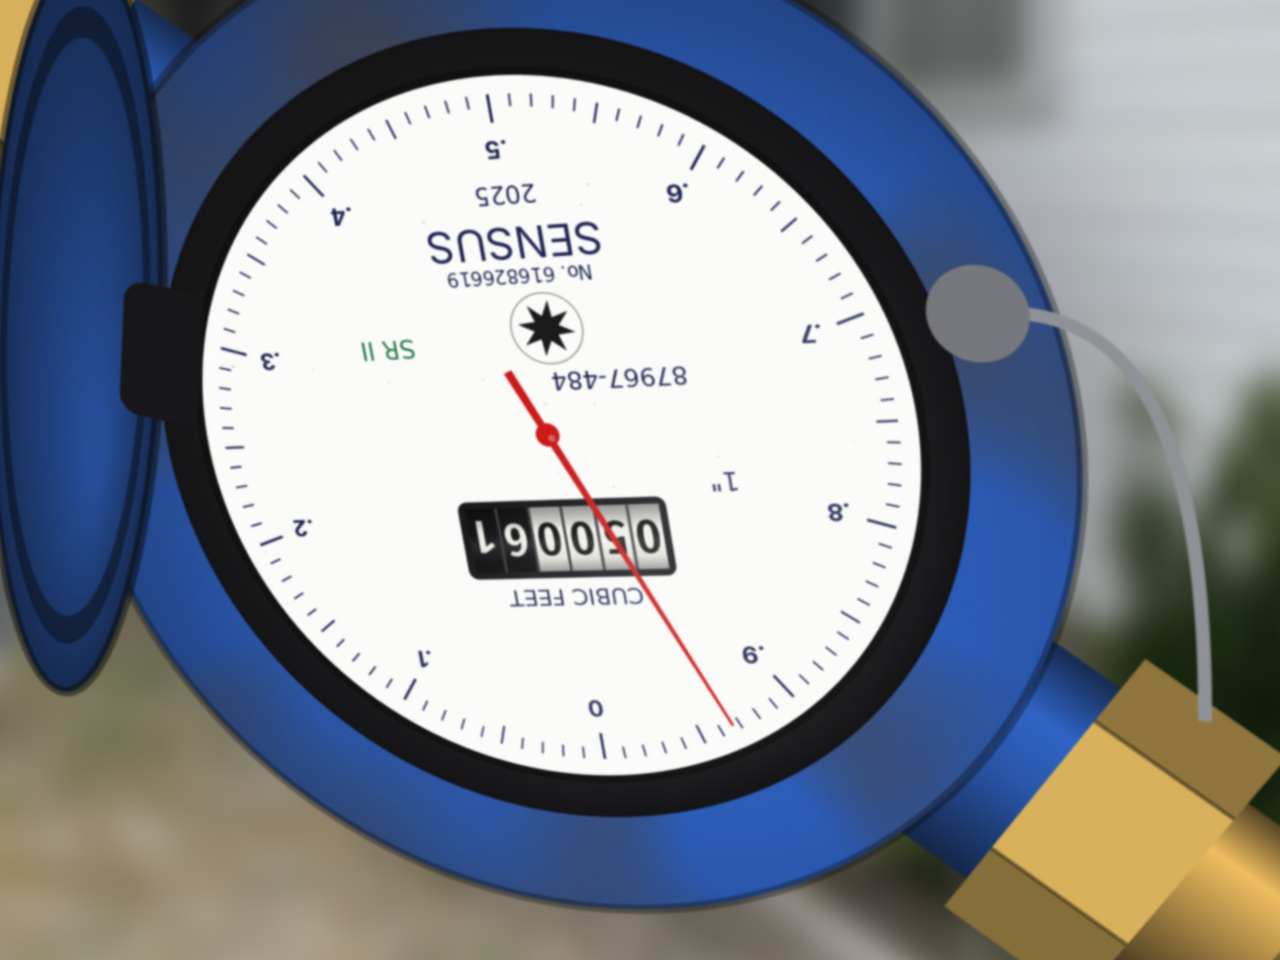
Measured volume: 50060.93 ft³
